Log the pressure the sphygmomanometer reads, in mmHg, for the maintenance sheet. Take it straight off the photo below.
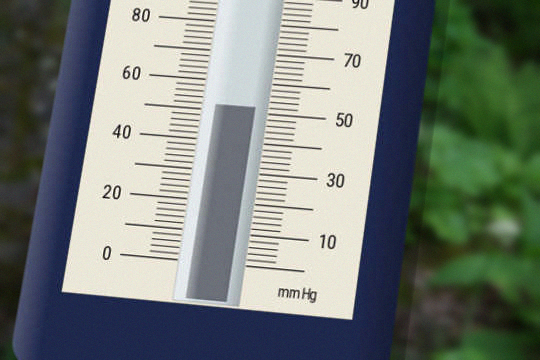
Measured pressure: 52 mmHg
